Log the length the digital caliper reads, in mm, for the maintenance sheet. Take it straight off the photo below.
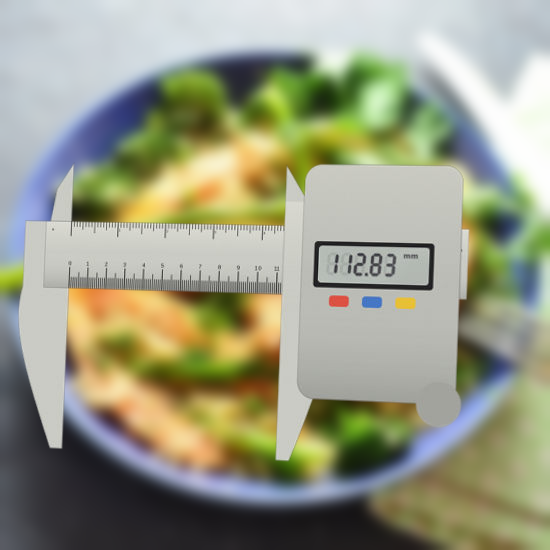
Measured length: 112.83 mm
